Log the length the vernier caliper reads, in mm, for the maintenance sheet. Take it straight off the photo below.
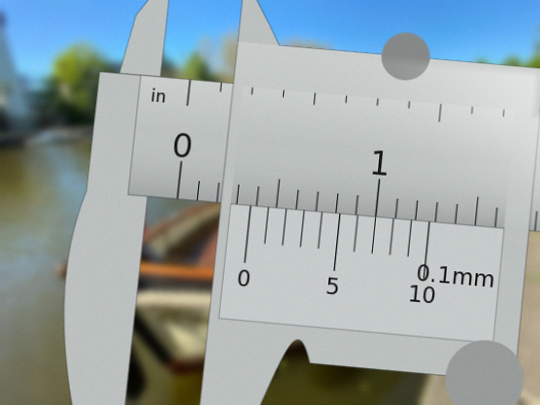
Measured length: 3.7 mm
